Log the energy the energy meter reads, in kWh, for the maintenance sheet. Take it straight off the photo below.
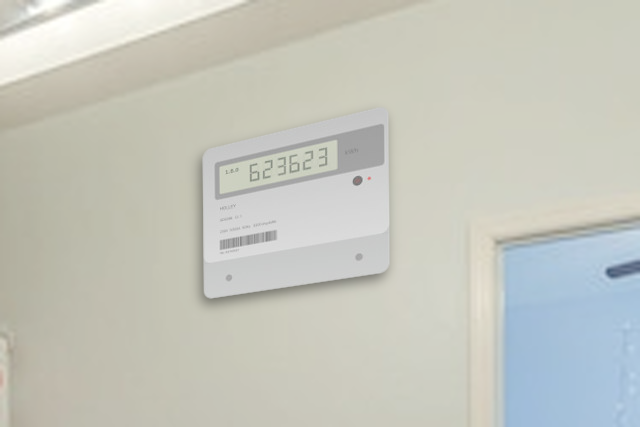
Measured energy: 623623 kWh
